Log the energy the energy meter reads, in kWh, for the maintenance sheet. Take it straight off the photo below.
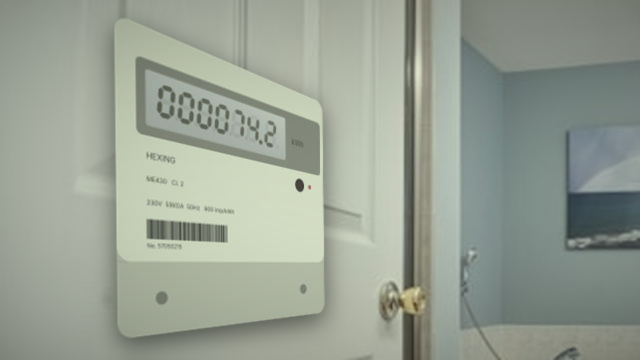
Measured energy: 74.2 kWh
